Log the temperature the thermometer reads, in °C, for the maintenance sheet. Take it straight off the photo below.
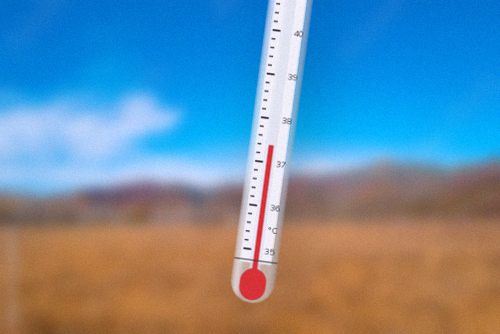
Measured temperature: 37.4 °C
